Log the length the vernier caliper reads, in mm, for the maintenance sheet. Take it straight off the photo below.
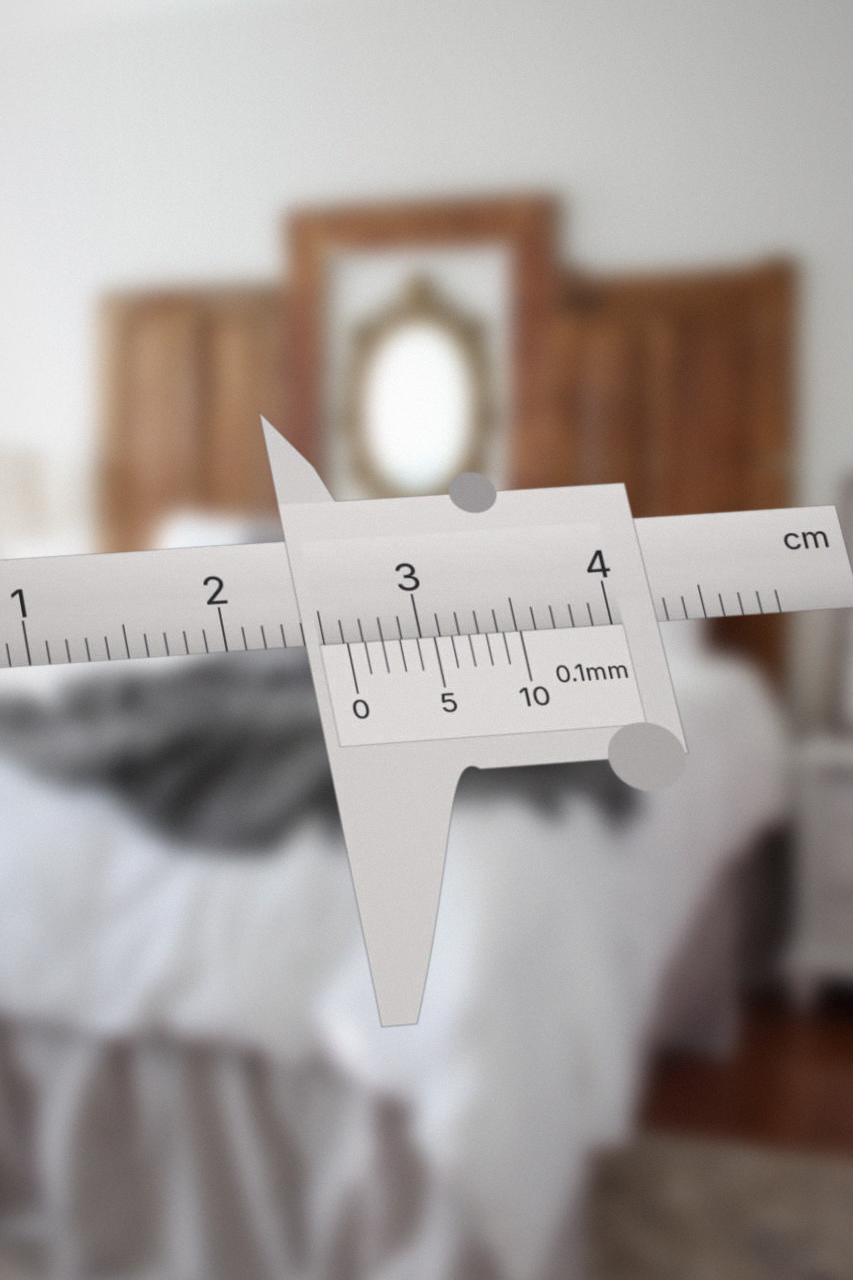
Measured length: 26.2 mm
